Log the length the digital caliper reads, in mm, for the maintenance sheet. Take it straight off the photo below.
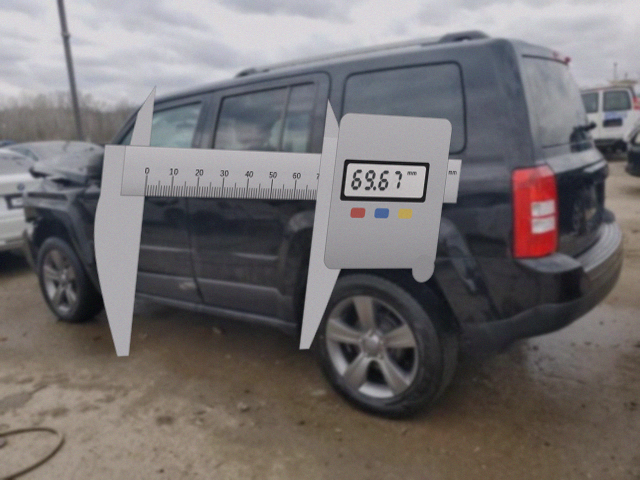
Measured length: 69.67 mm
